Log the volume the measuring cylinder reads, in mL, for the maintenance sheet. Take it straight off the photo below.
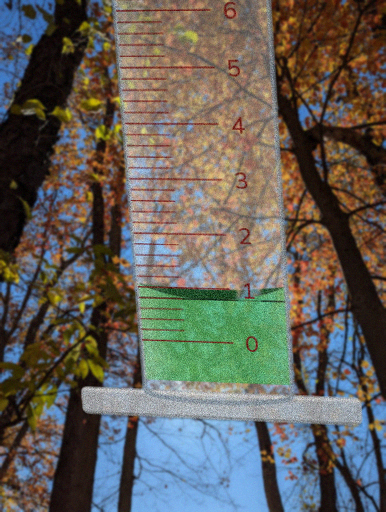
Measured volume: 0.8 mL
